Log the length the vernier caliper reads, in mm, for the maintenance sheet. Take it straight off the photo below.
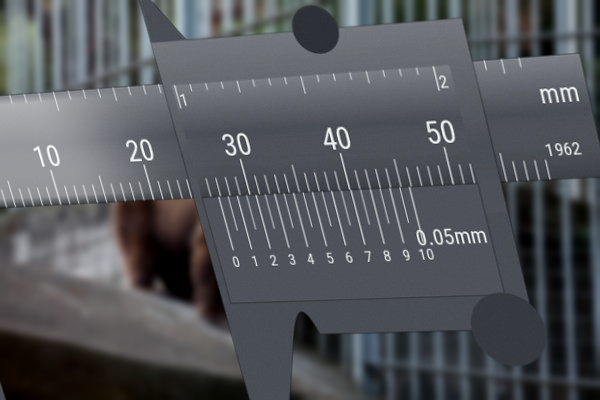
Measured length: 26.8 mm
